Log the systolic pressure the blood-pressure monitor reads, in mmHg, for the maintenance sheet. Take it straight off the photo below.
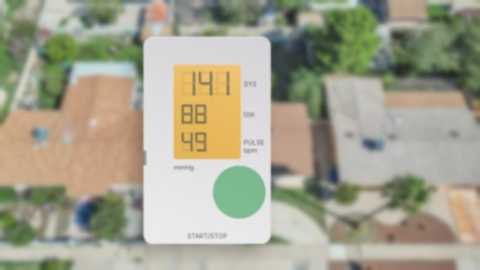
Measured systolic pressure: 141 mmHg
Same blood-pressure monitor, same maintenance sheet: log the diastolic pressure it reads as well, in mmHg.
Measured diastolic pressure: 88 mmHg
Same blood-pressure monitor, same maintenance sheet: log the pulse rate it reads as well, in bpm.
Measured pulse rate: 49 bpm
